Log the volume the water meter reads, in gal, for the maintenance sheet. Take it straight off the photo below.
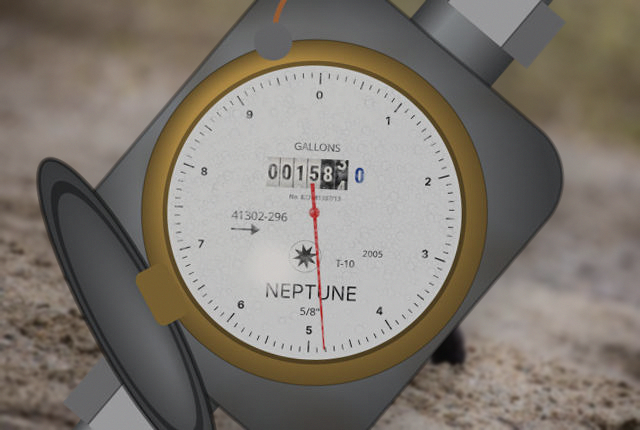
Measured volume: 15834.8 gal
